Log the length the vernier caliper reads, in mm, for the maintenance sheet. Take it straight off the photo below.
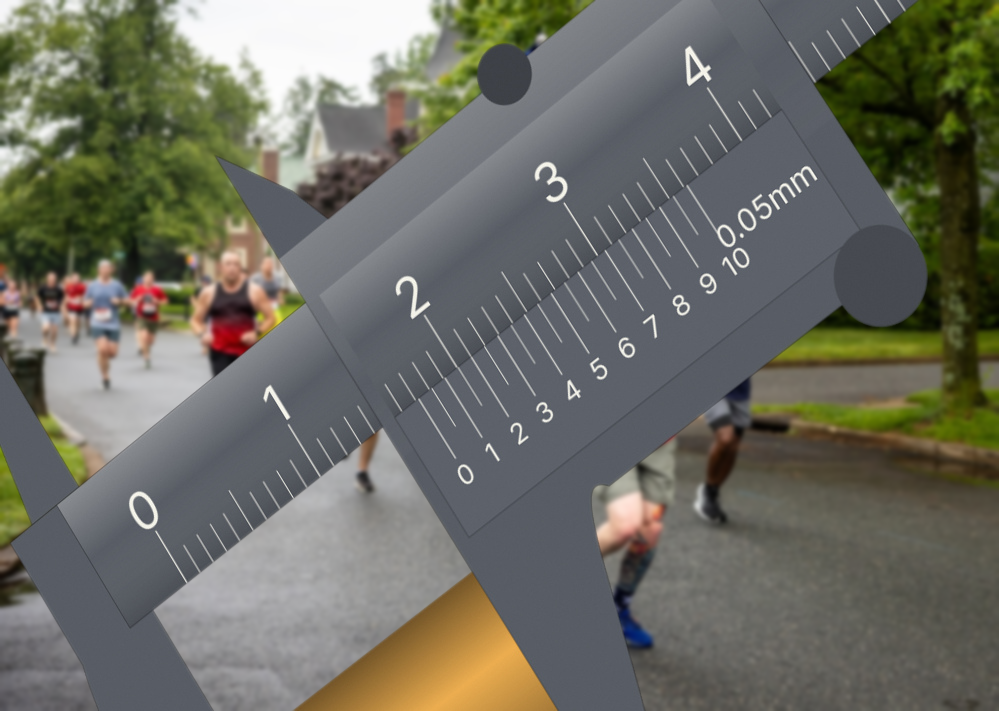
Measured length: 17.2 mm
